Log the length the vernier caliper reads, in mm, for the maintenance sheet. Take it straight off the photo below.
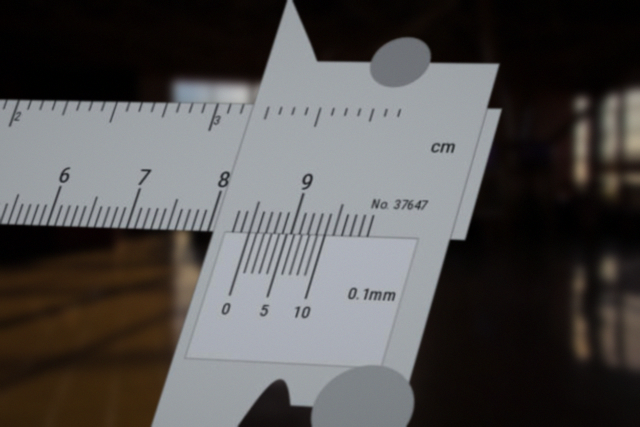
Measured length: 85.0 mm
